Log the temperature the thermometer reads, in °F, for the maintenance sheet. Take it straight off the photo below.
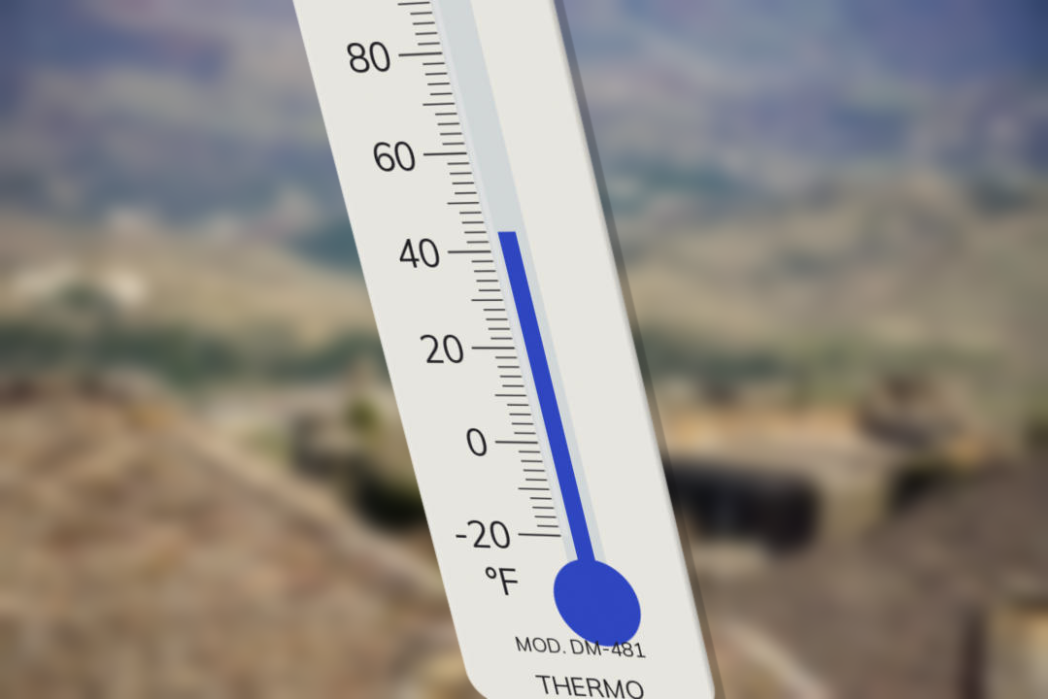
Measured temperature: 44 °F
